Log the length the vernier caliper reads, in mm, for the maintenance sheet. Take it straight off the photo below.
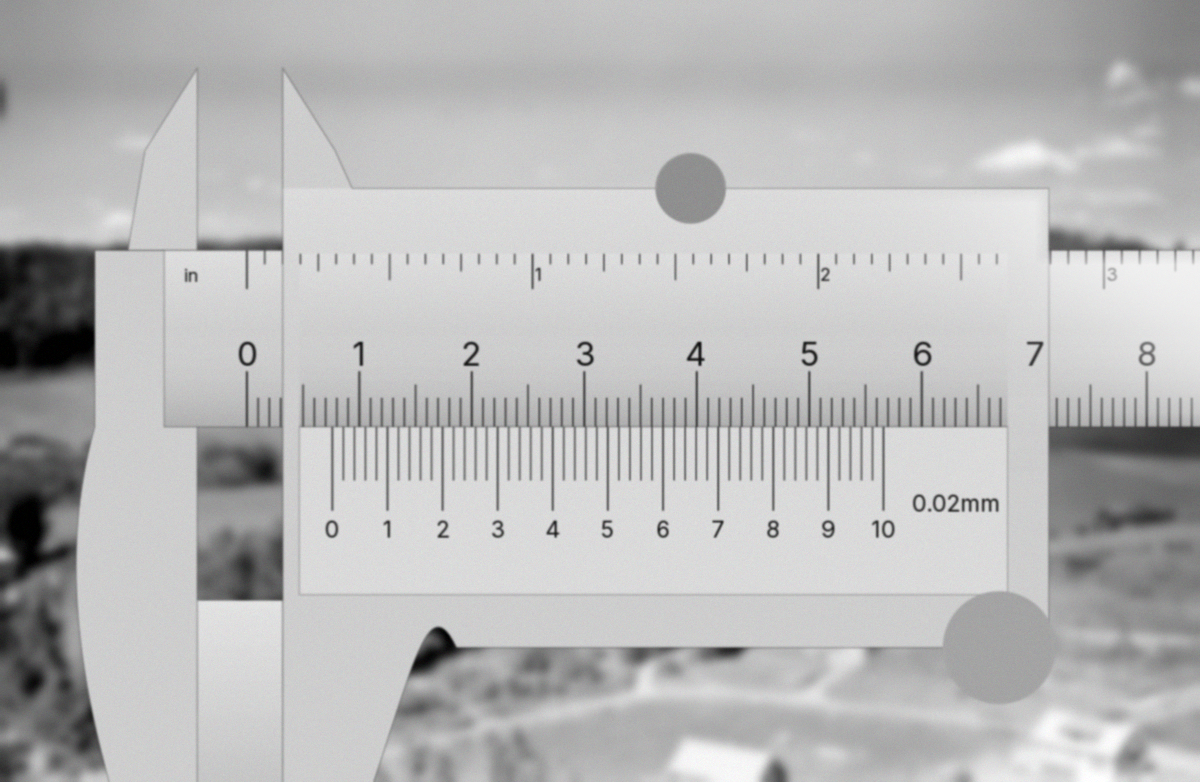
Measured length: 7.6 mm
